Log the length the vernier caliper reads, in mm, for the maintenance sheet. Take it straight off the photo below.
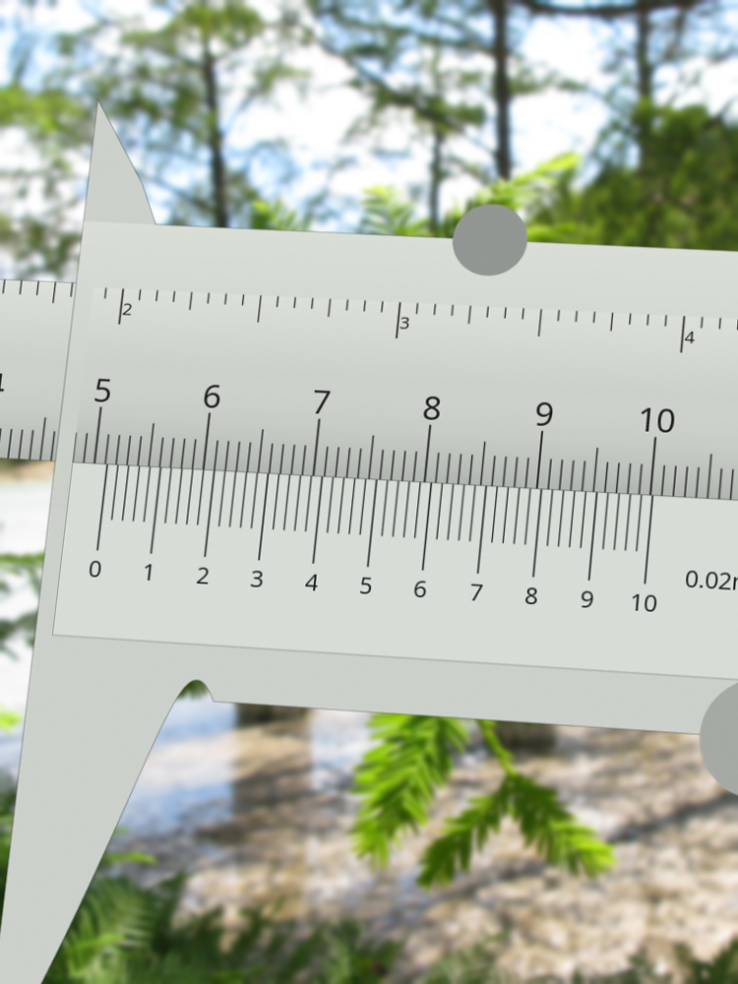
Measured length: 51.2 mm
